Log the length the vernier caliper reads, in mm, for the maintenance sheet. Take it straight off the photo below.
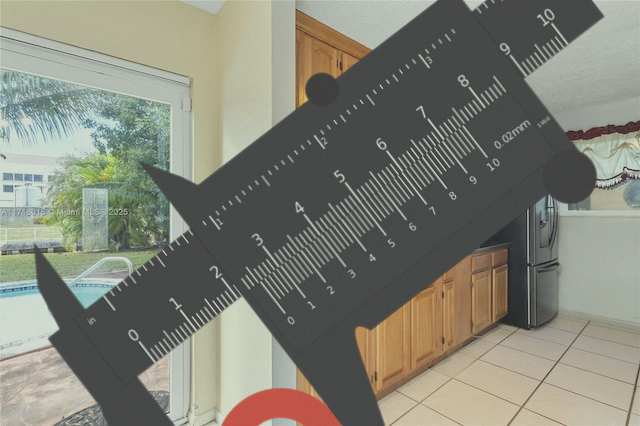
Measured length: 25.5 mm
